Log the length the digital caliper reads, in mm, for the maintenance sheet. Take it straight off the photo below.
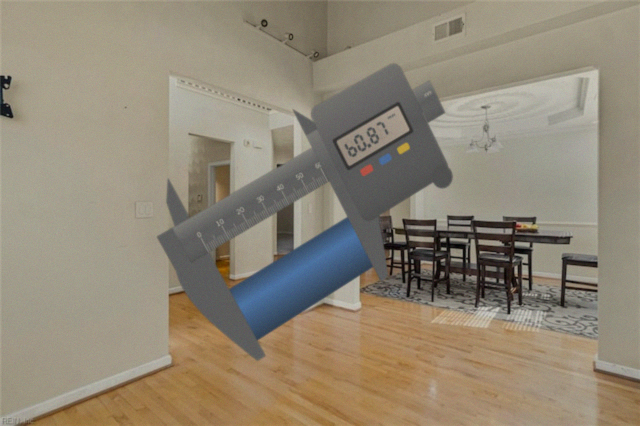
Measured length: 60.87 mm
